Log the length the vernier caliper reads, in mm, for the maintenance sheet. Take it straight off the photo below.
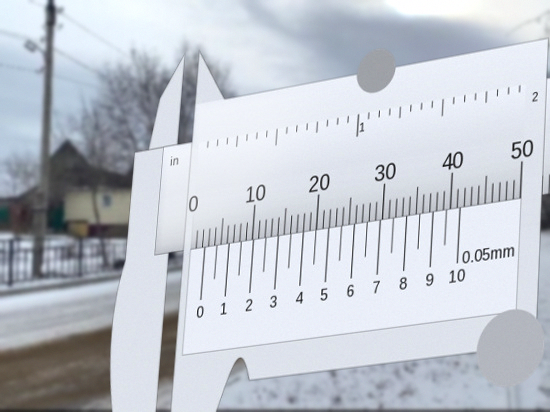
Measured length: 2.4 mm
